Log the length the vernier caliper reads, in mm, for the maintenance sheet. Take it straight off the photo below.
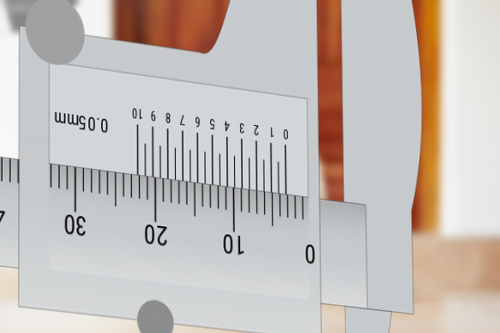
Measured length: 3.2 mm
